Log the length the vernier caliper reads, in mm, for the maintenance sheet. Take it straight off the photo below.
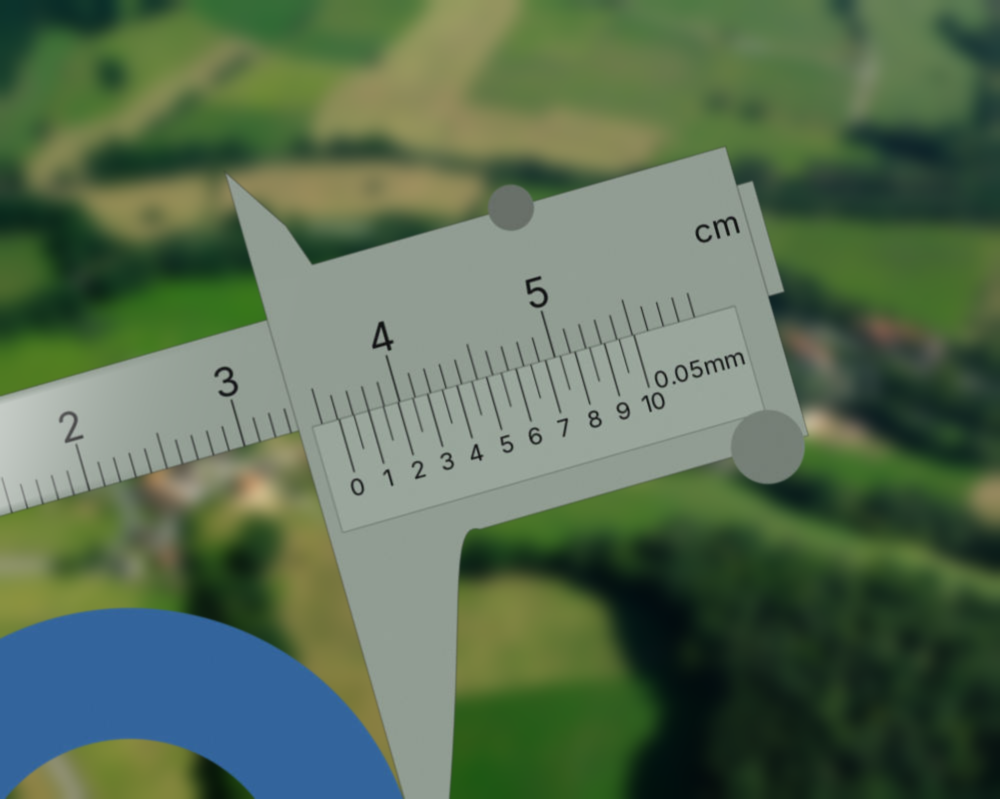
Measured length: 36.1 mm
